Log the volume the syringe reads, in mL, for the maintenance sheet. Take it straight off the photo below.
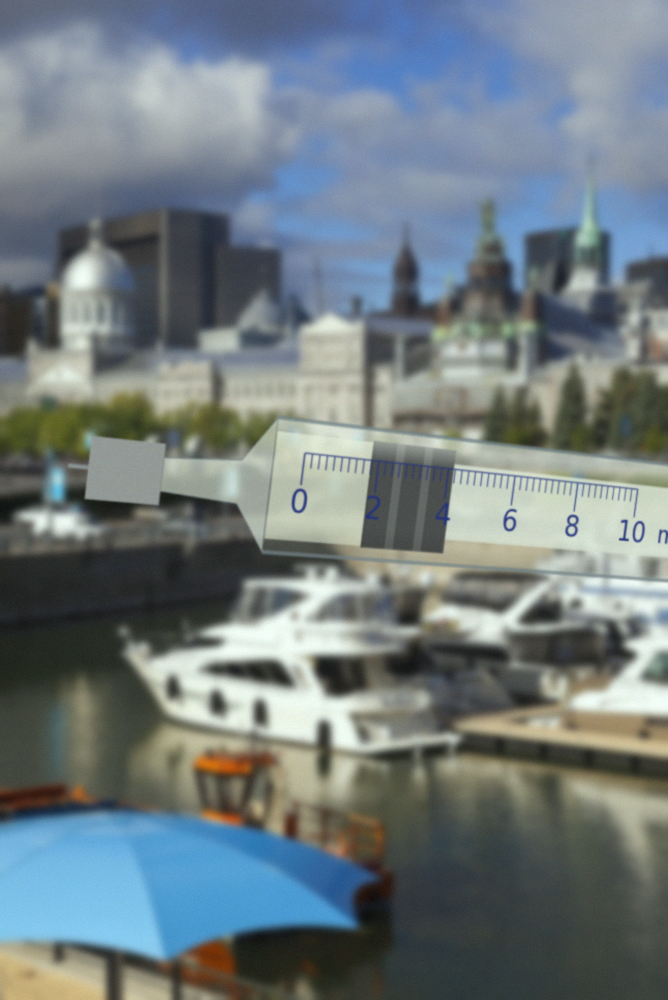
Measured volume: 1.8 mL
